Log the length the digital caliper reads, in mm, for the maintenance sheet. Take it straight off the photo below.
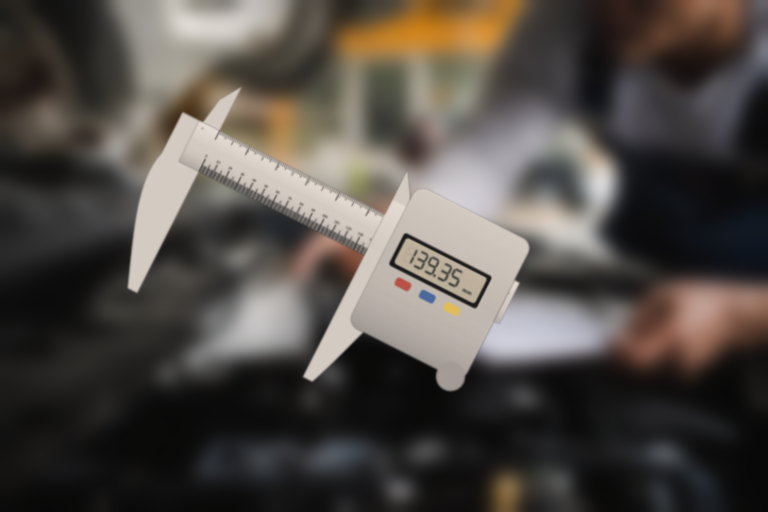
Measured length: 139.35 mm
